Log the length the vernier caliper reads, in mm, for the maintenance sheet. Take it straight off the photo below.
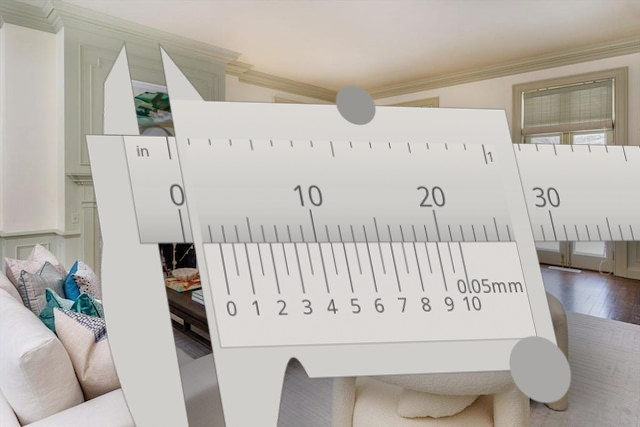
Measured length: 2.6 mm
